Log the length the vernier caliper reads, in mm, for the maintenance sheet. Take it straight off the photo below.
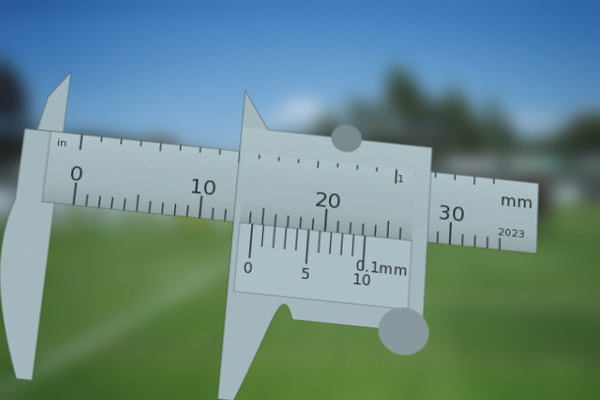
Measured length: 14.2 mm
